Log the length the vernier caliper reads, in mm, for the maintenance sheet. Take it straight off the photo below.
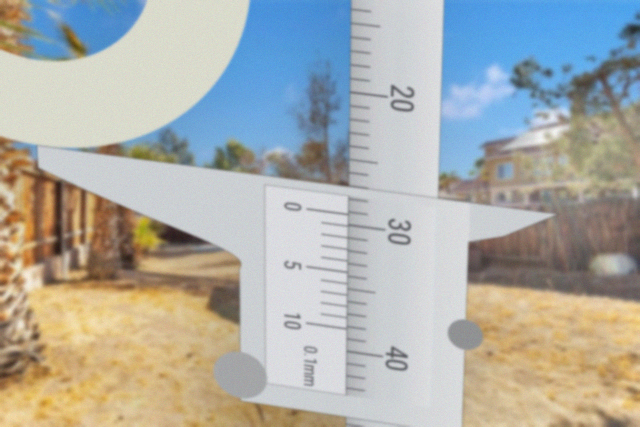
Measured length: 29.2 mm
